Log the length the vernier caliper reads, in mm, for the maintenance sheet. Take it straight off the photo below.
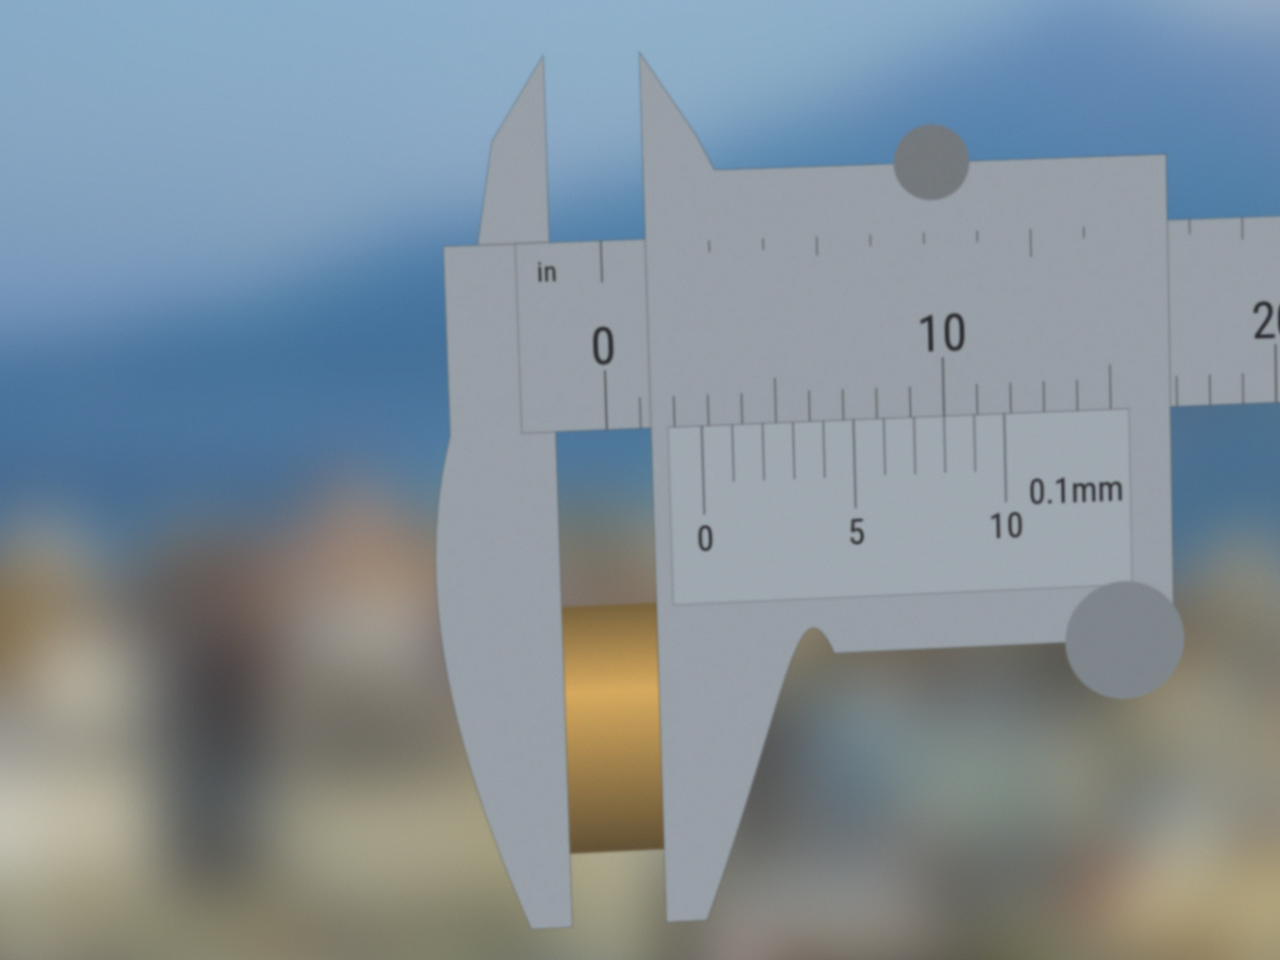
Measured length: 2.8 mm
